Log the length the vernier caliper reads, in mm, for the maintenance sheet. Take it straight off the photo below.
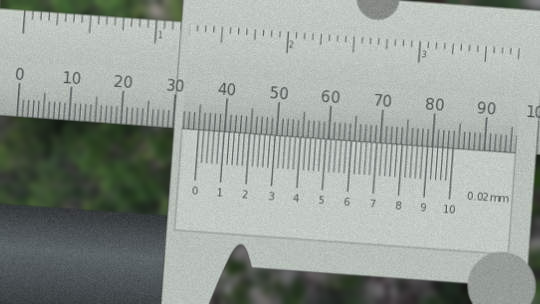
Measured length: 35.0 mm
